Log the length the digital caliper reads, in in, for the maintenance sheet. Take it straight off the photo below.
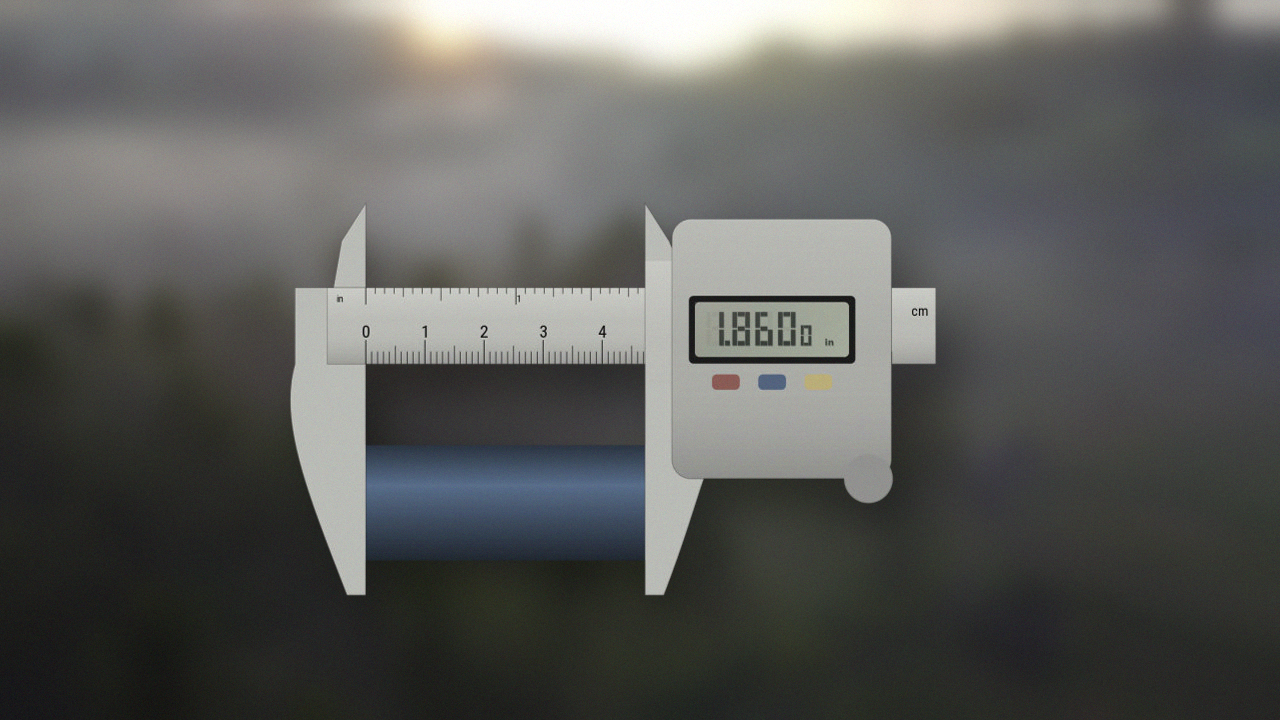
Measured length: 1.8600 in
